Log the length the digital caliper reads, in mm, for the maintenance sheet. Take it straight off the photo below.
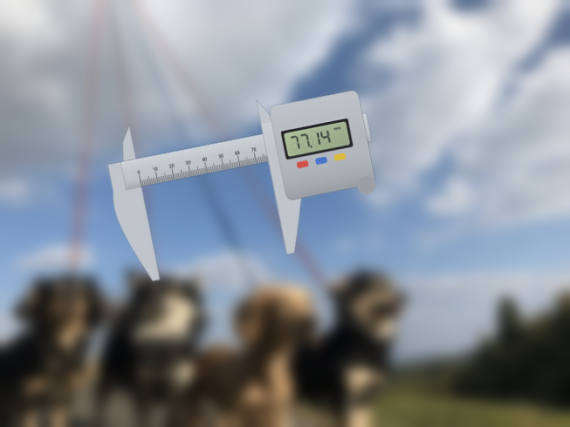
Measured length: 77.14 mm
